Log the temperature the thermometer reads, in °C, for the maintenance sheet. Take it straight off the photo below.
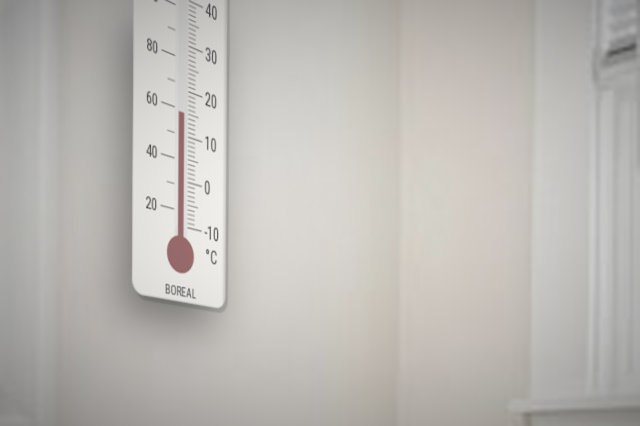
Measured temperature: 15 °C
